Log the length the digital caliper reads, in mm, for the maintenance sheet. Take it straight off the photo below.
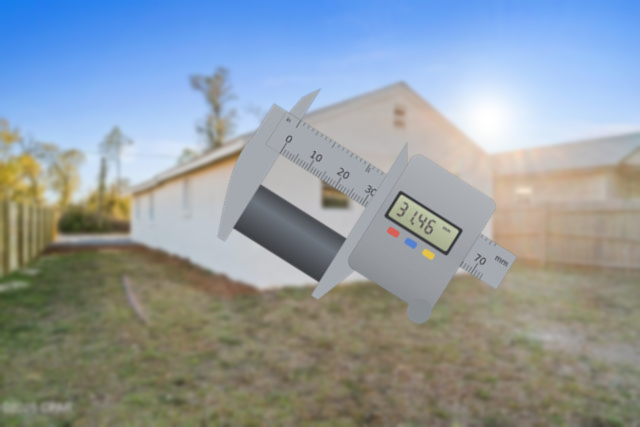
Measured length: 31.46 mm
